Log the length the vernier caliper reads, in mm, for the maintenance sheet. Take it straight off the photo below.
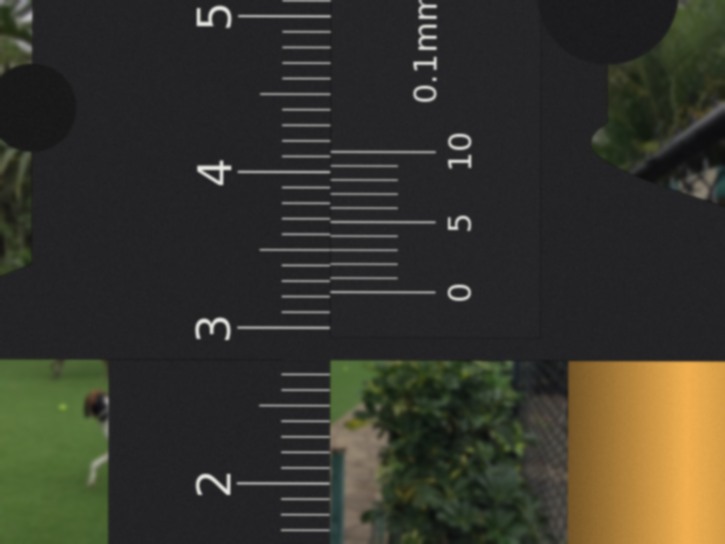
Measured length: 32.3 mm
